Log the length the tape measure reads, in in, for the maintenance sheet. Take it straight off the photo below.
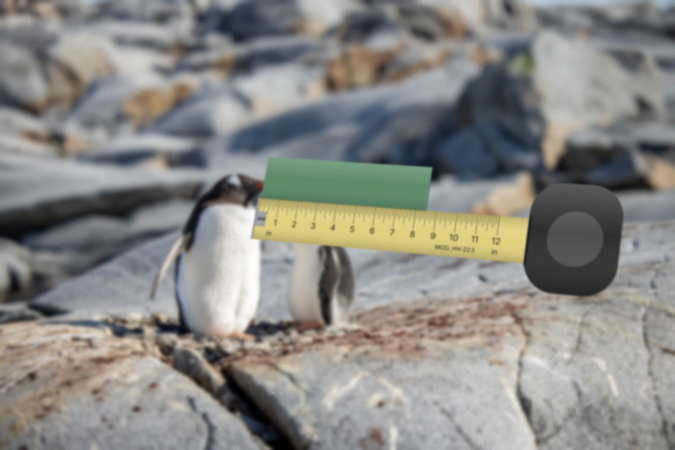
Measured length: 8.5 in
